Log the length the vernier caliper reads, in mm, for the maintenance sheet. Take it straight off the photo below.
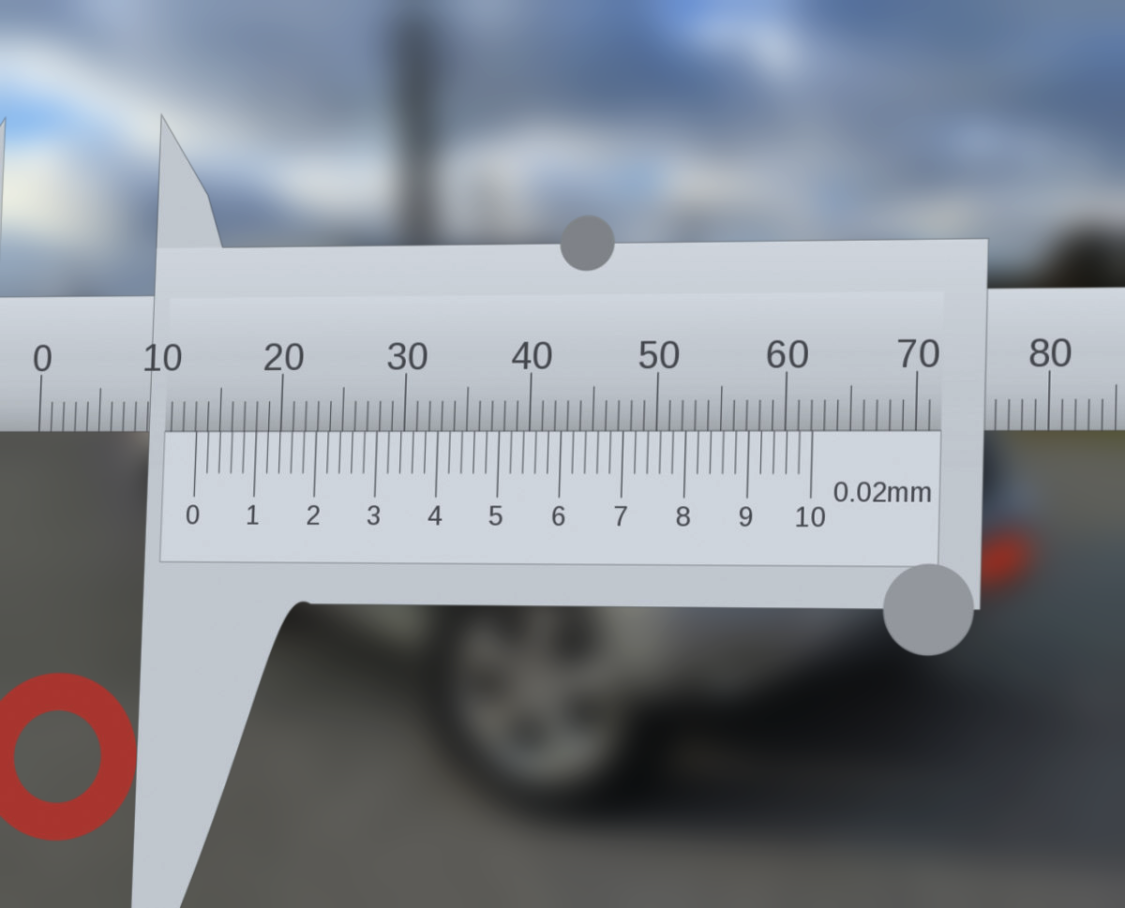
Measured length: 13.1 mm
